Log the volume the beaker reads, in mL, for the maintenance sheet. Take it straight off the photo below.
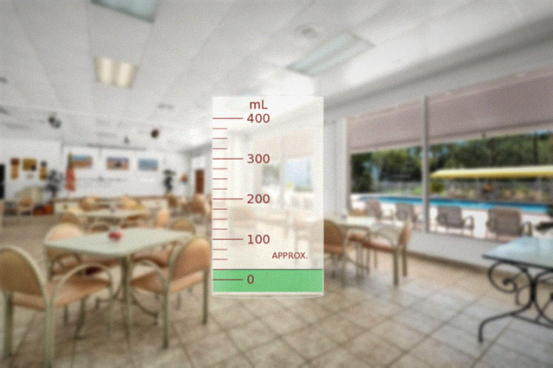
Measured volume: 25 mL
